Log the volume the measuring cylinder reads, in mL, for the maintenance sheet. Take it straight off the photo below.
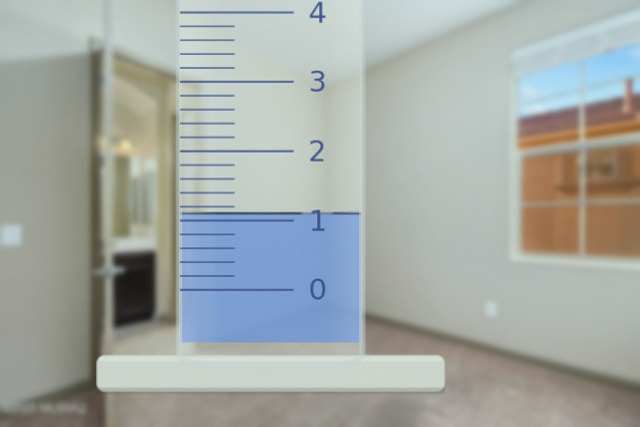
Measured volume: 1.1 mL
